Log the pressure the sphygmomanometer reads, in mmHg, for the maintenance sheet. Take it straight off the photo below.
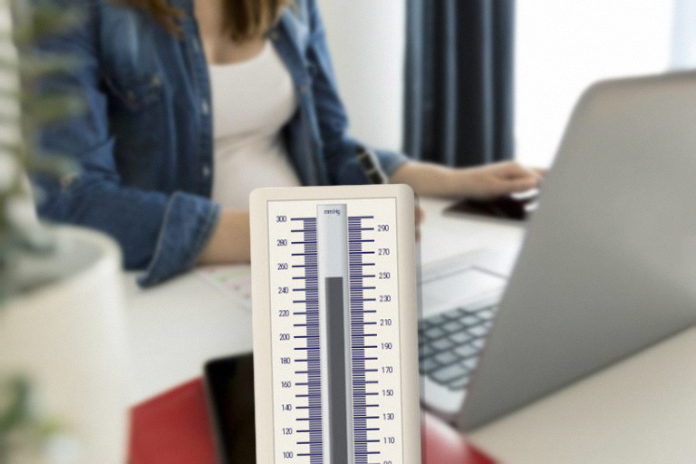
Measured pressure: 250 mmHg
